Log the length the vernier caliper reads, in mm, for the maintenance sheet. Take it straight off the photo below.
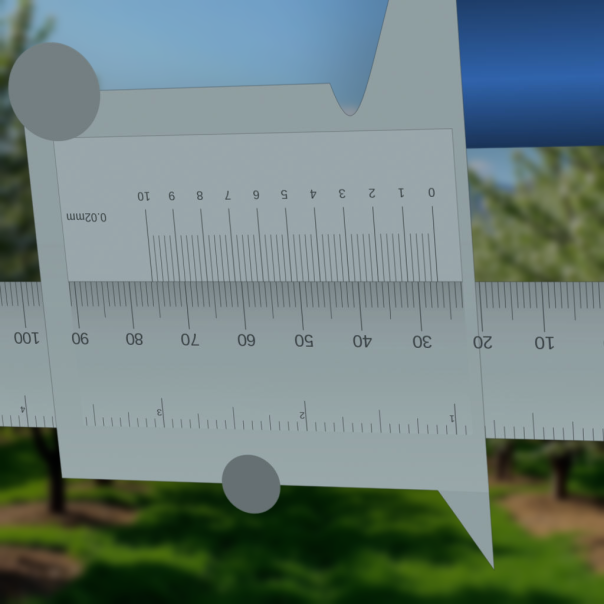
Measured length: 26.8 mm
